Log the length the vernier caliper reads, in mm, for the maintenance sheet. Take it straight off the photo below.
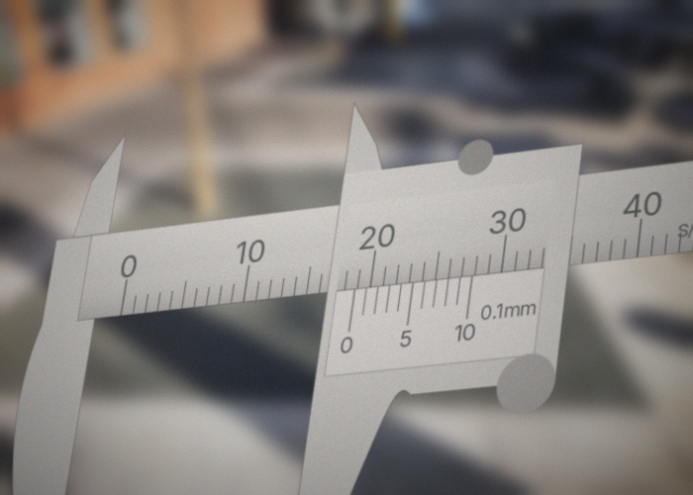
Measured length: 18.8 mm
